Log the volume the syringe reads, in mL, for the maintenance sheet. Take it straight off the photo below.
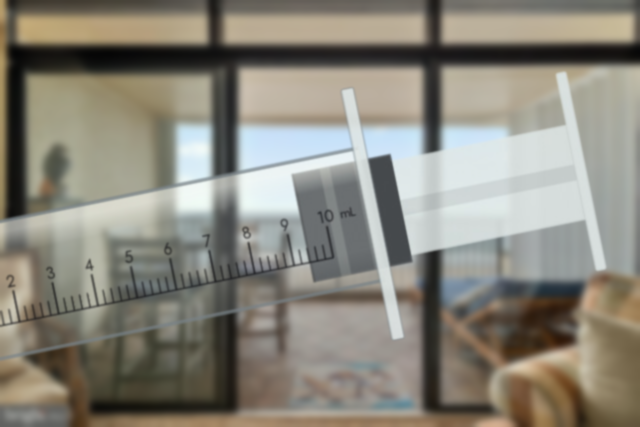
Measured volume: 9.4 mL
